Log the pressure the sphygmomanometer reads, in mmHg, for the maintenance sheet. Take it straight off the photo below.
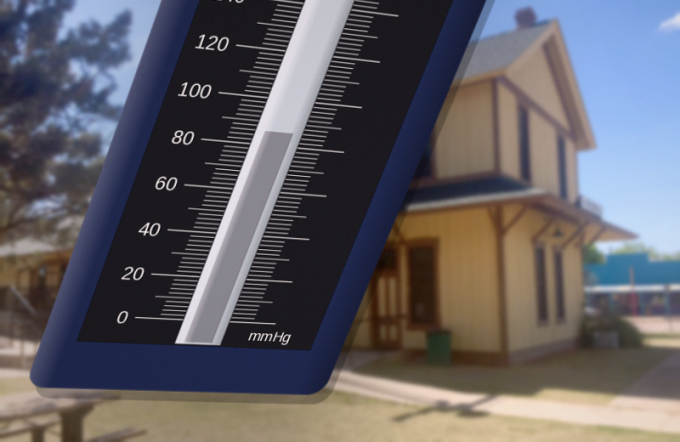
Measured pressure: 86 mmHg
